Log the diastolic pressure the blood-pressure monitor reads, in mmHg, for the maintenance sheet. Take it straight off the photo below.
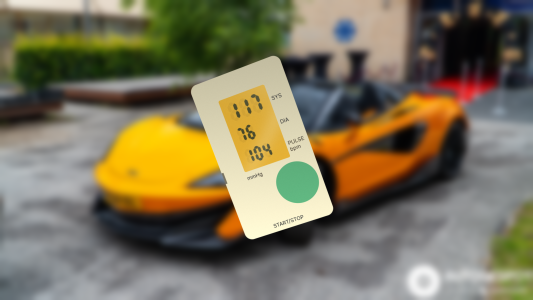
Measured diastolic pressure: 76 mmHg
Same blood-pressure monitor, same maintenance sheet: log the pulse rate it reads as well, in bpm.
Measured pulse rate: 104 bpm
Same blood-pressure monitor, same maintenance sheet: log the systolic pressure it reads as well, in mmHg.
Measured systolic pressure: 117 mmHg
